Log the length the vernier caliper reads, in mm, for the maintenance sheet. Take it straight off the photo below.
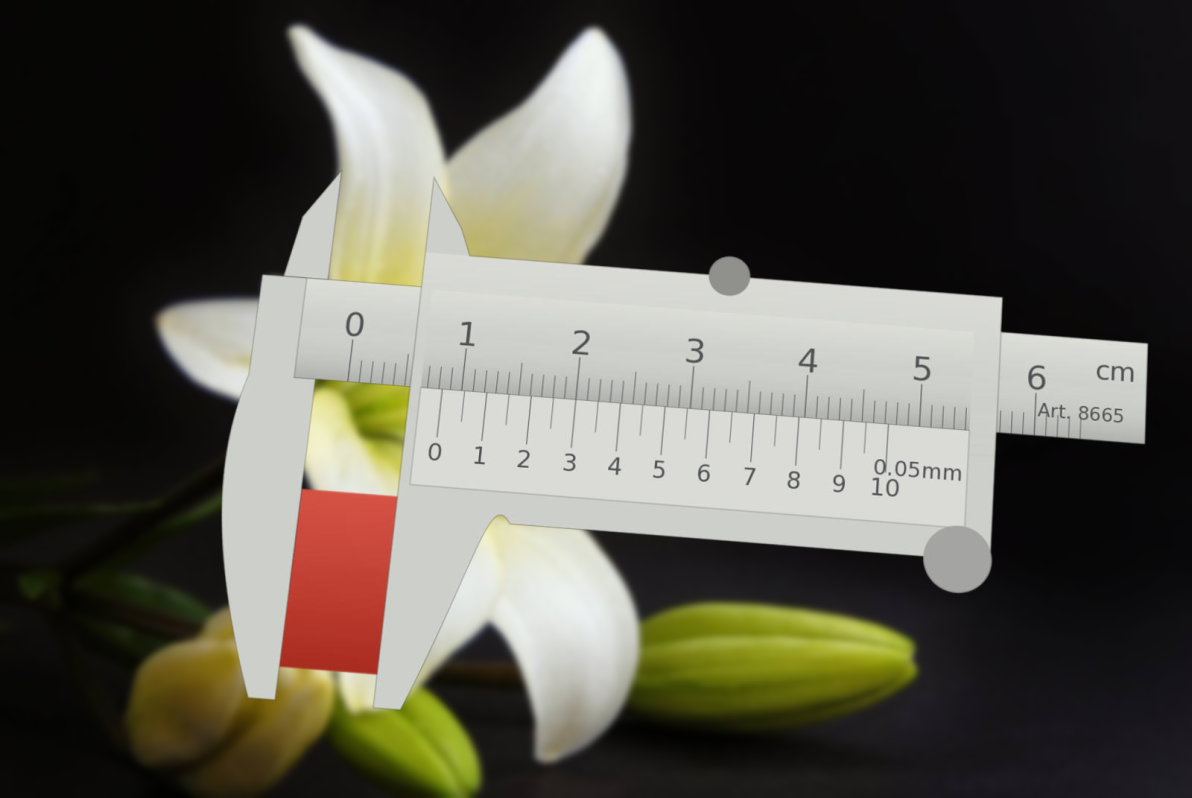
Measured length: 8.3 mm
